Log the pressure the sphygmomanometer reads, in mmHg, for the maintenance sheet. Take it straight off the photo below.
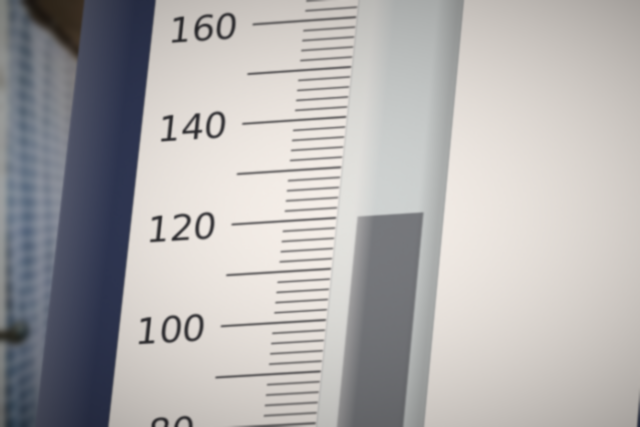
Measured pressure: 120 mmHg
